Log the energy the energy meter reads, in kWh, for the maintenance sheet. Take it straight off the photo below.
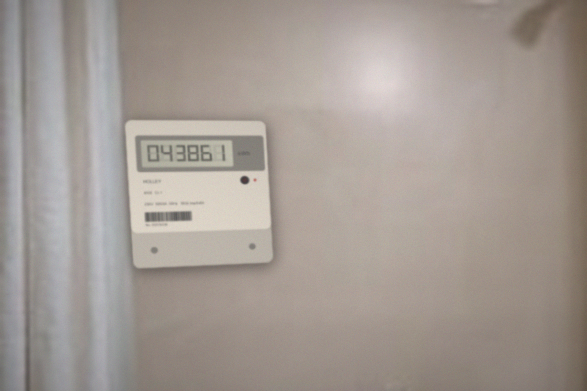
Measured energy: 43861 kWh
